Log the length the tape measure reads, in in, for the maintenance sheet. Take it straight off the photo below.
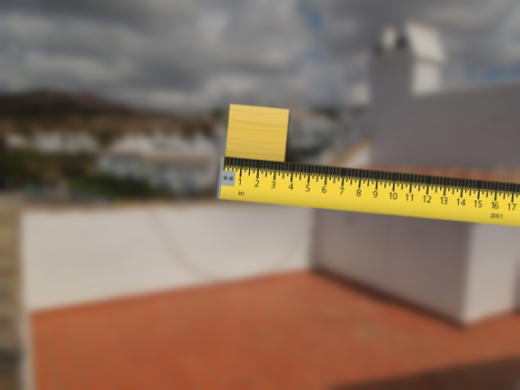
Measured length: 3.5 in
